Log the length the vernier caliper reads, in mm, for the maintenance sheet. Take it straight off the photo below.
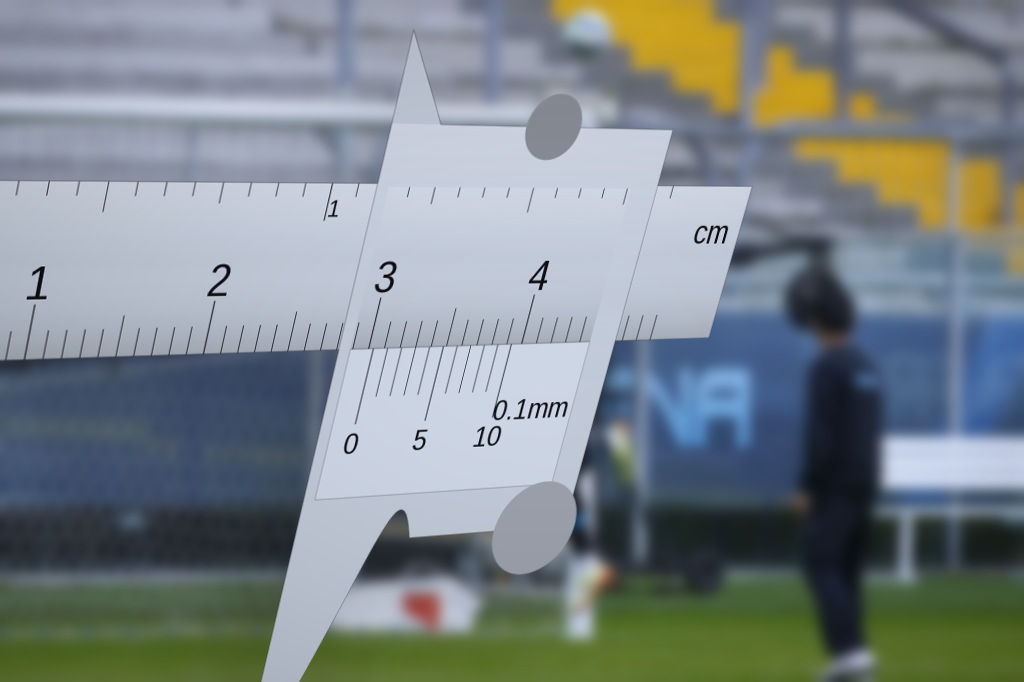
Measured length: 30.3 mm
